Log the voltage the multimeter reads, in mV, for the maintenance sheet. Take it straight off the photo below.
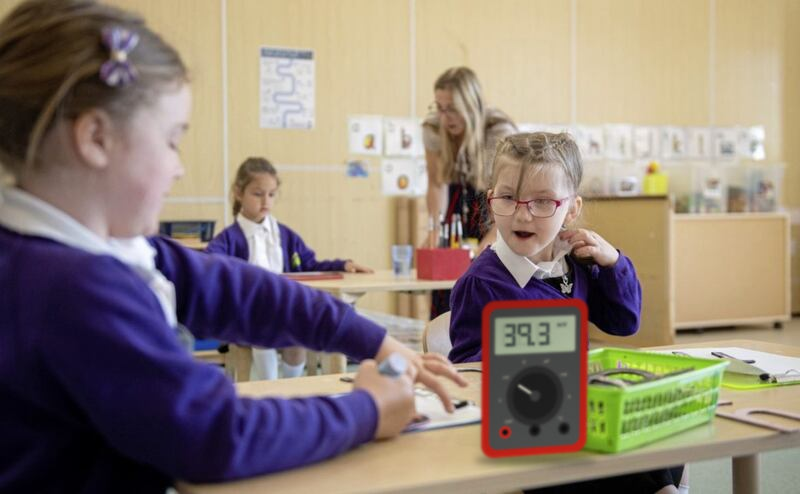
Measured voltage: 39.3 mV
